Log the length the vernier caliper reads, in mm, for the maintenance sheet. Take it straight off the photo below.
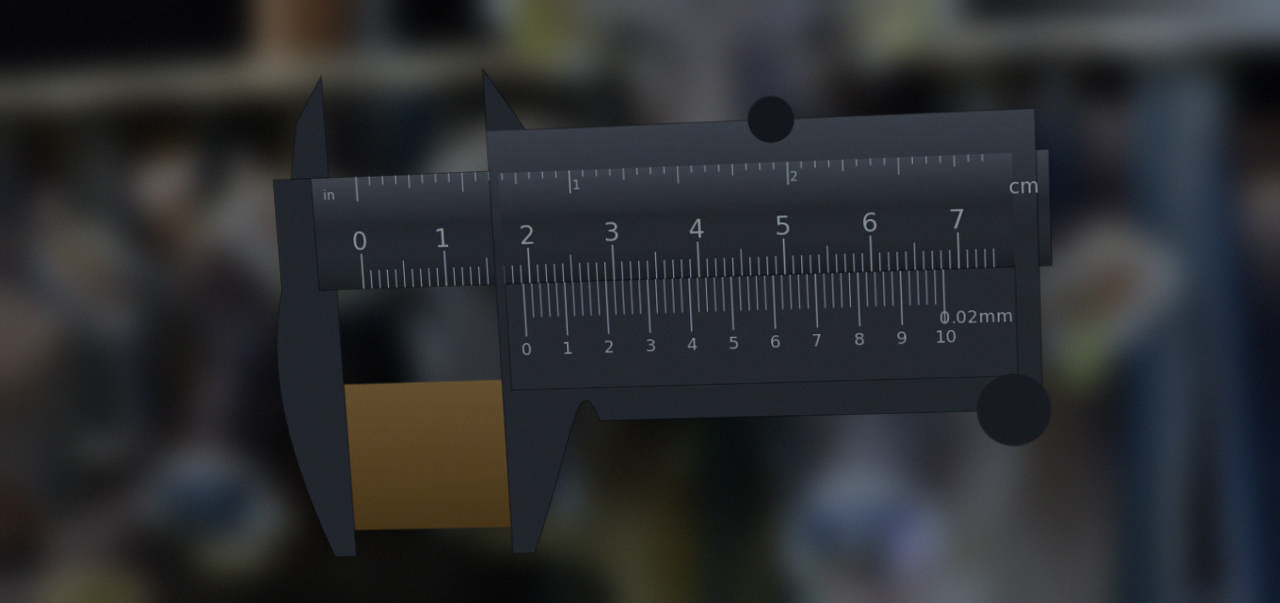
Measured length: 19.2 mm
